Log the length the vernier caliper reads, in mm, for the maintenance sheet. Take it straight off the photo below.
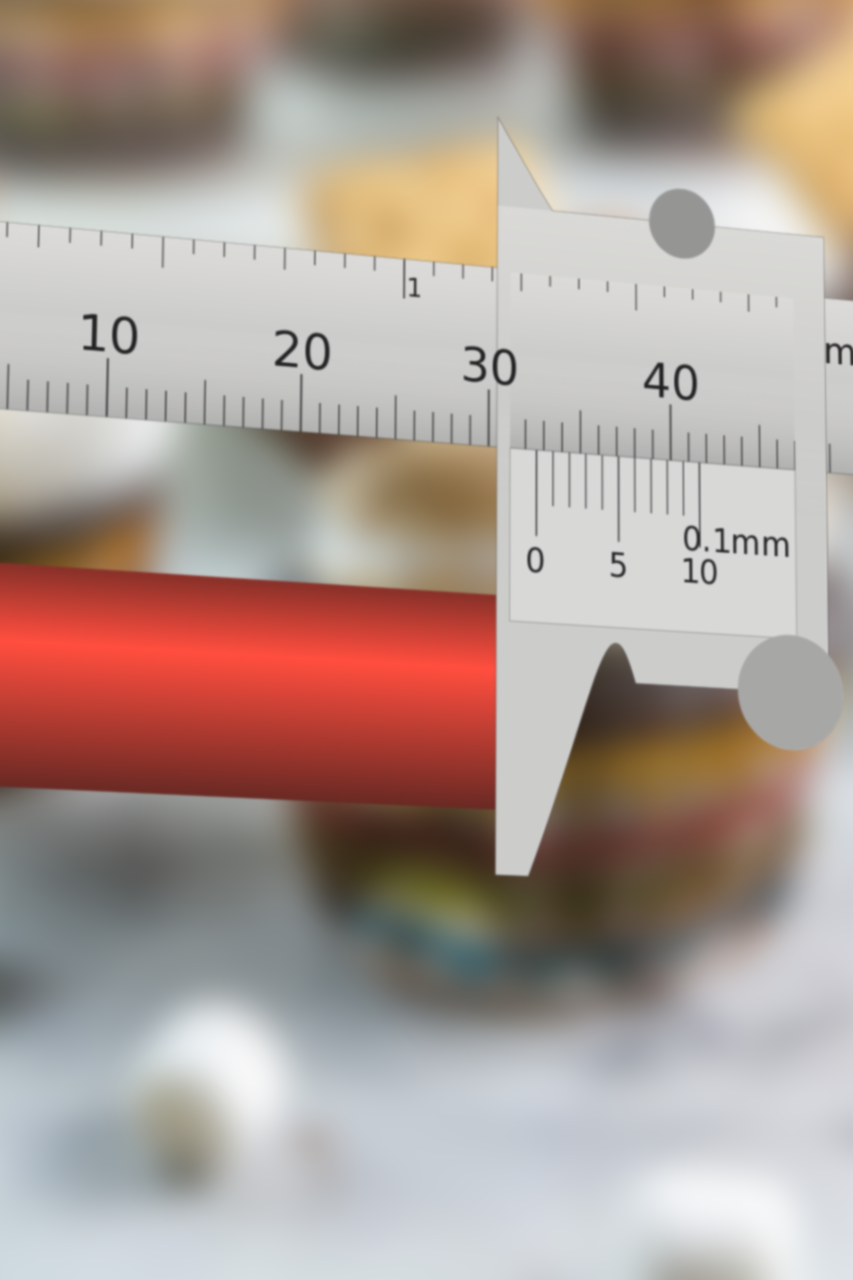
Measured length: 32.6 mm
